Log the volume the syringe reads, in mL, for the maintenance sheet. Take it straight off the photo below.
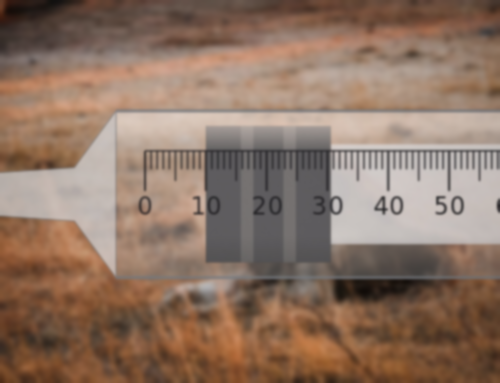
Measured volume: 10 mL
